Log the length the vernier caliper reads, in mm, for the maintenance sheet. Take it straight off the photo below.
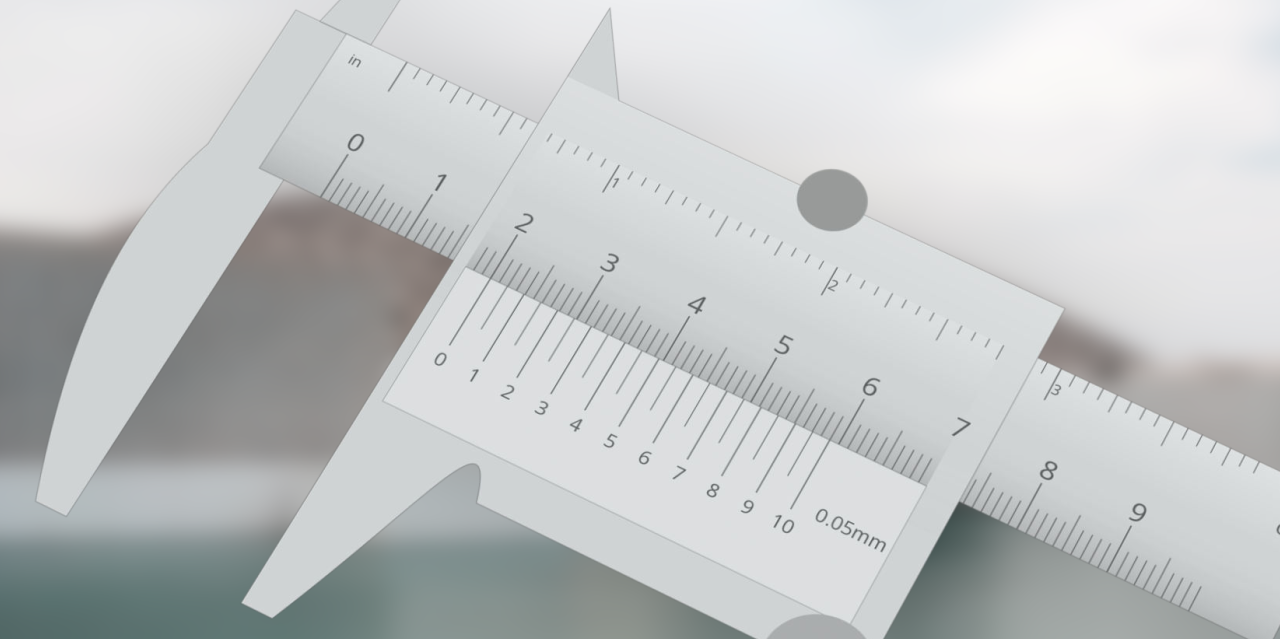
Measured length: 20.0 mm
